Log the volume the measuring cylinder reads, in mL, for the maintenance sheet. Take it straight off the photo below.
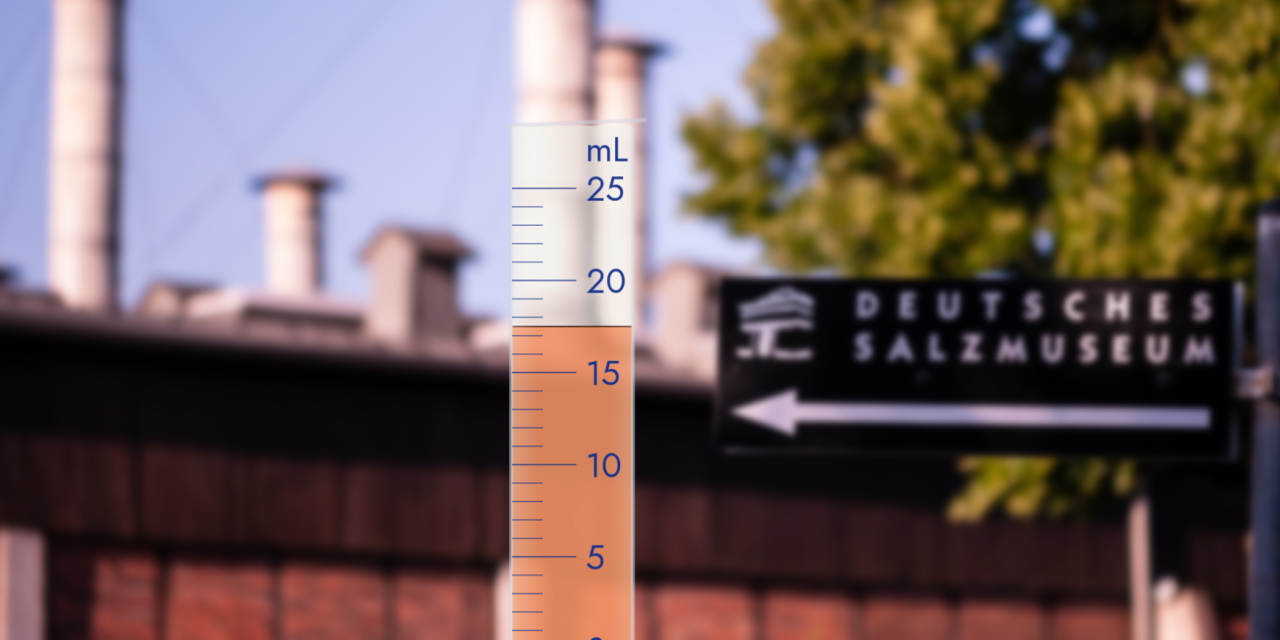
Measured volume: 17.5 mL
